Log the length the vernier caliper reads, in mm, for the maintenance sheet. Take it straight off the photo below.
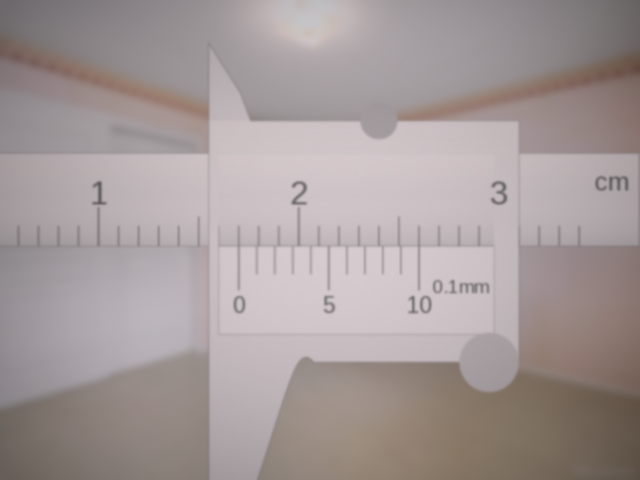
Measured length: 17.0 mm
